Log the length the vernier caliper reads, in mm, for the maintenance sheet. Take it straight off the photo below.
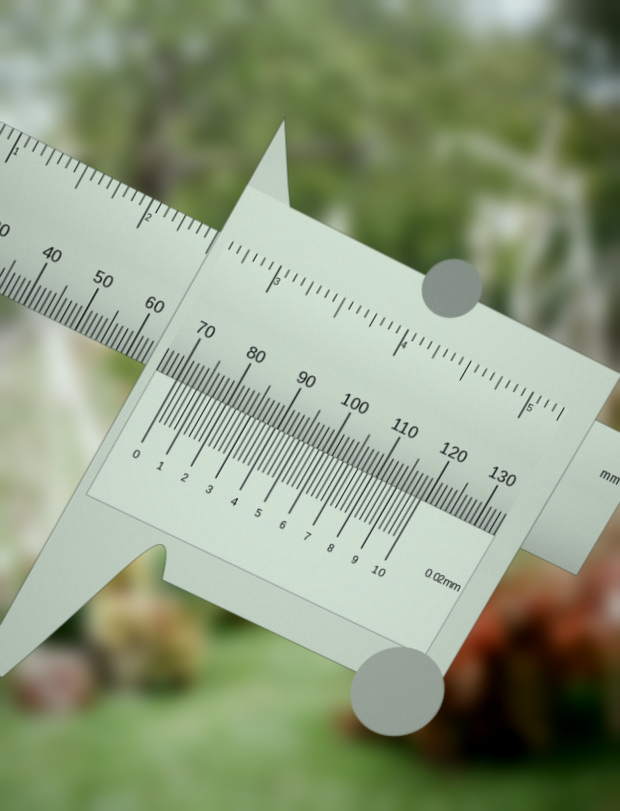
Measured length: 70.0 mm
